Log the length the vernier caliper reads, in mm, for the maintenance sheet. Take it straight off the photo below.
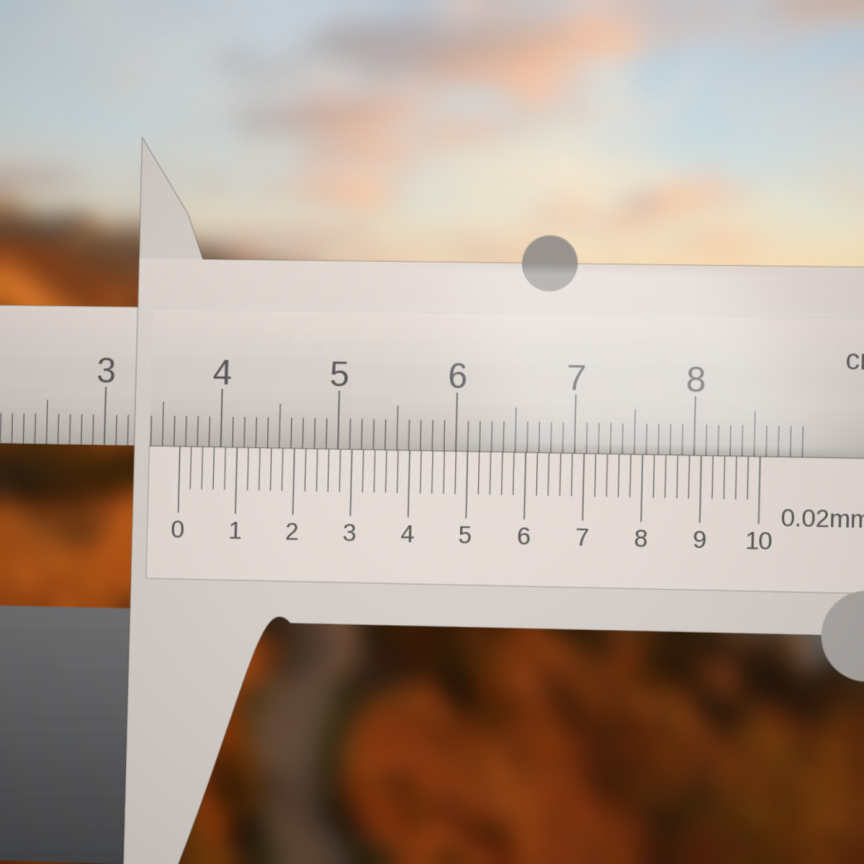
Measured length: 36.5 mm
